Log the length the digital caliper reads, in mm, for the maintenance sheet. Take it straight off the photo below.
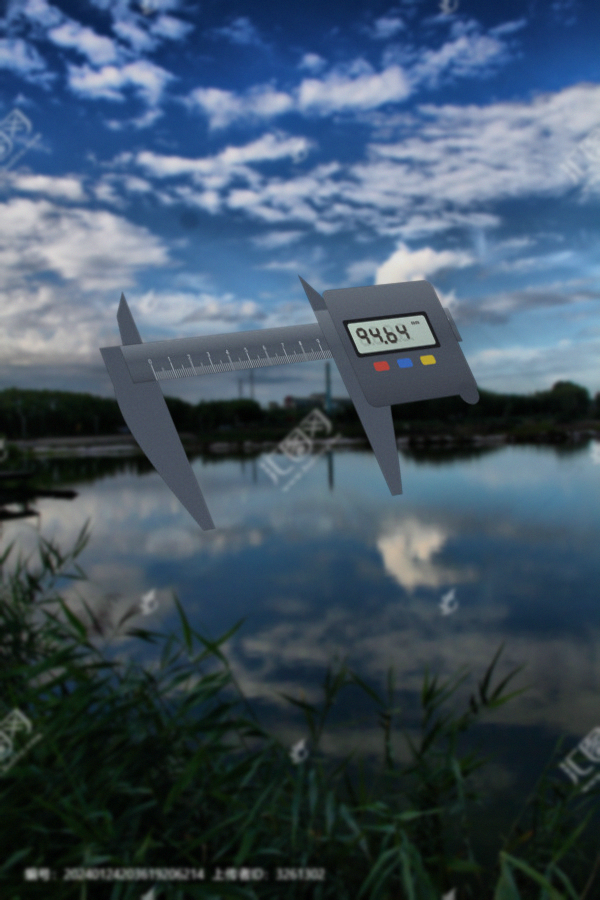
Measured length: 94.64 mm
